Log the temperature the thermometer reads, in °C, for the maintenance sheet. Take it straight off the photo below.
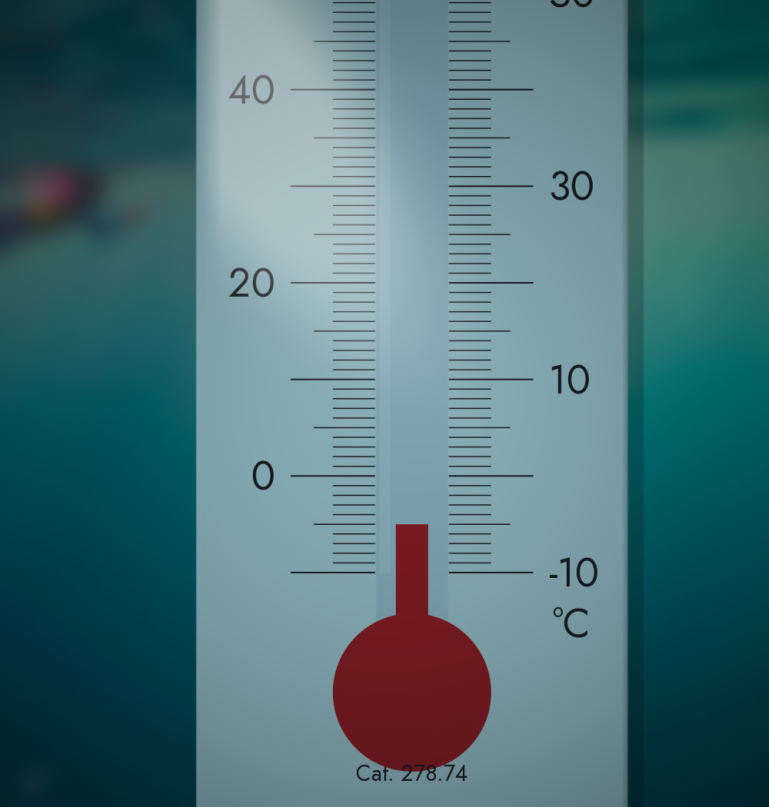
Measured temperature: -5 °C
